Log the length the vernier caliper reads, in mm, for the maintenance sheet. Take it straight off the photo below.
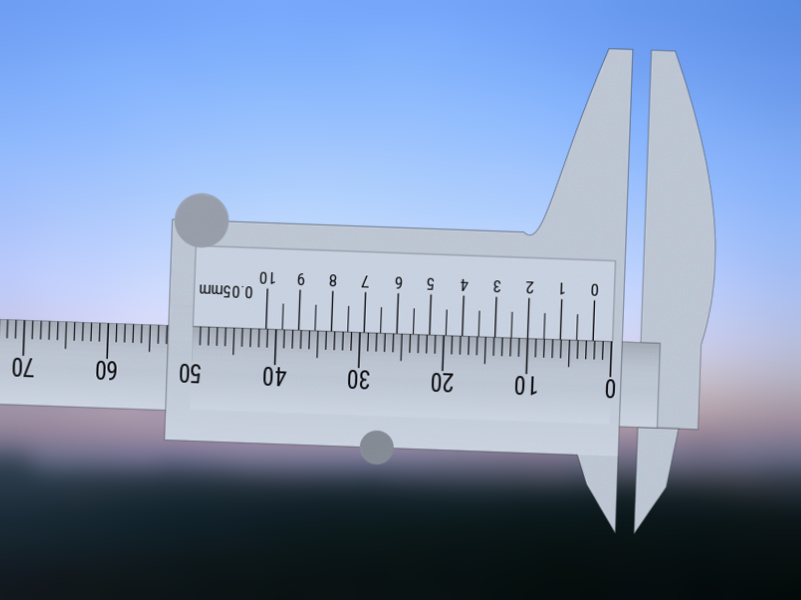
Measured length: 2.2 mm
